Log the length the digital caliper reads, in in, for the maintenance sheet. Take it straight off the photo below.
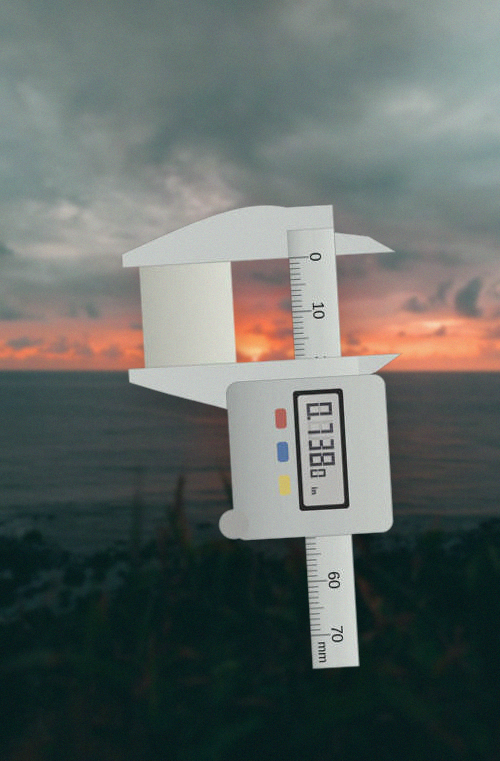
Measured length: 0.7380 in
